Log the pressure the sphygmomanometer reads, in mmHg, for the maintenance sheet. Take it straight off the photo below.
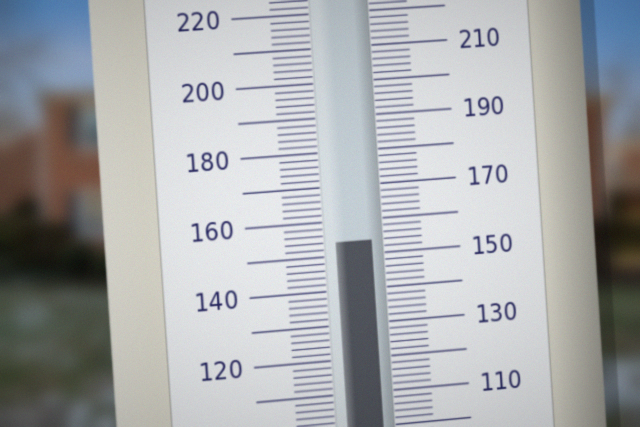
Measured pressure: 154 mmHg
